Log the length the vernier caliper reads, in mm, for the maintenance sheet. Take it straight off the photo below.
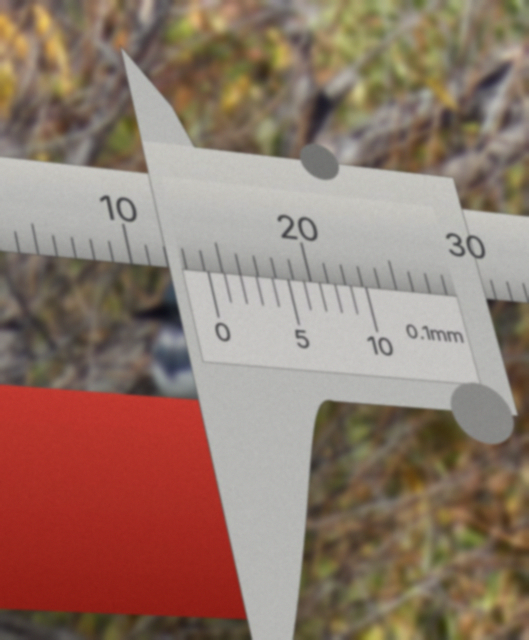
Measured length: 14.2 mm
